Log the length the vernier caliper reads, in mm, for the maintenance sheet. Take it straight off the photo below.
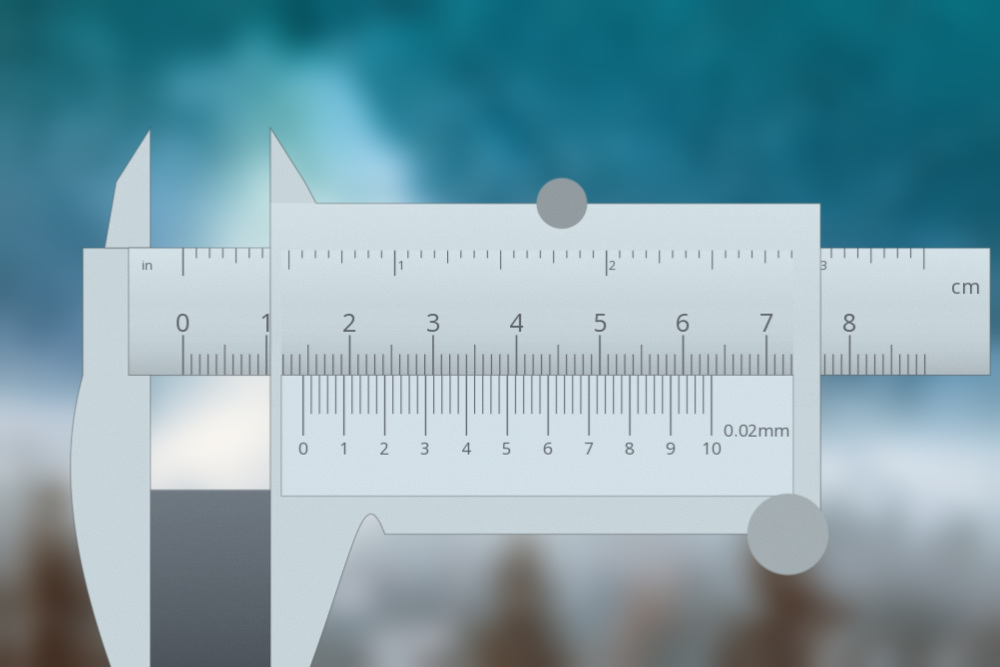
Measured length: 14.4 mm
